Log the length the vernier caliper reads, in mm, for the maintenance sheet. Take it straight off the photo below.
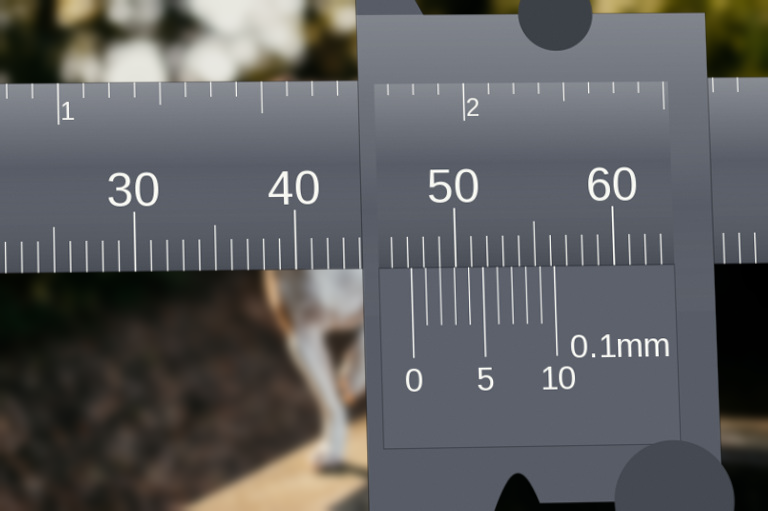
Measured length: 47.2 mm
